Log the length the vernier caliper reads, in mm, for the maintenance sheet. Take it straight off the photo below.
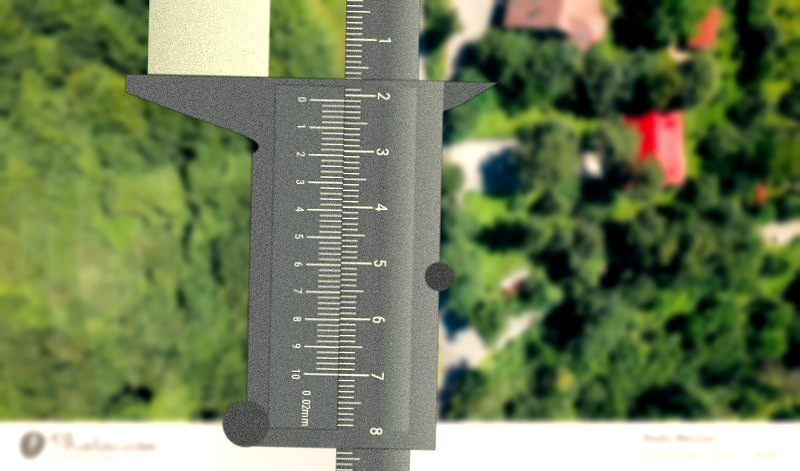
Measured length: 21.0 mm
